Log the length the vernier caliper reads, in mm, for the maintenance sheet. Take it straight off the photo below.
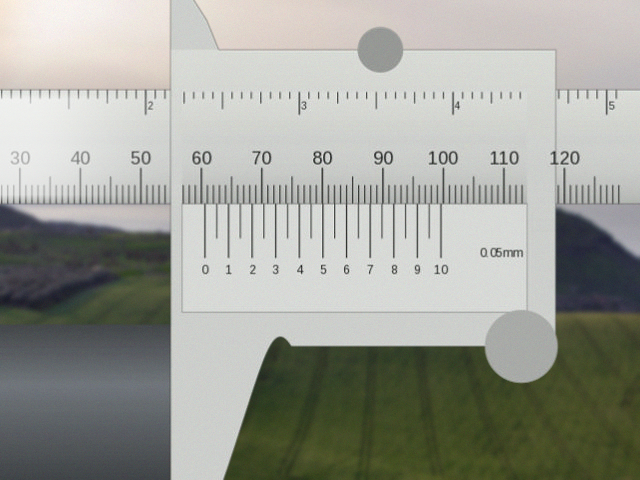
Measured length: 60.6 mm
